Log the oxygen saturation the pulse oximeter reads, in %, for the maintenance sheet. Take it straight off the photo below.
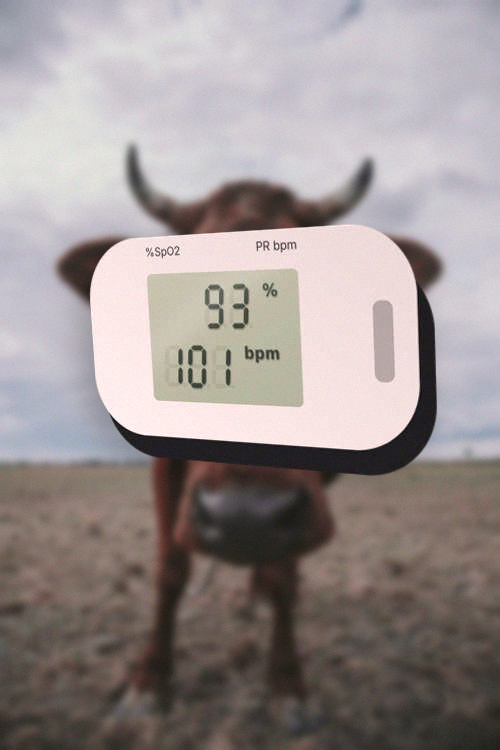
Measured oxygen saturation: 93 %
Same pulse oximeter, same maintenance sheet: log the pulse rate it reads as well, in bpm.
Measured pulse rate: 101 bpm
